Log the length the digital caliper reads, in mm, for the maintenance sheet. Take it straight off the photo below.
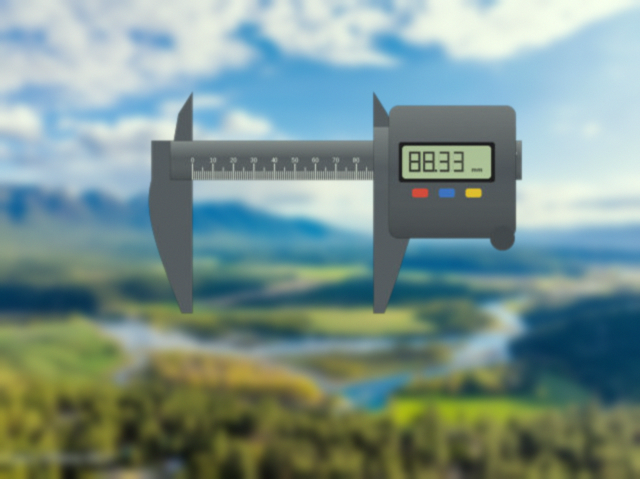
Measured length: 88.33 mm
